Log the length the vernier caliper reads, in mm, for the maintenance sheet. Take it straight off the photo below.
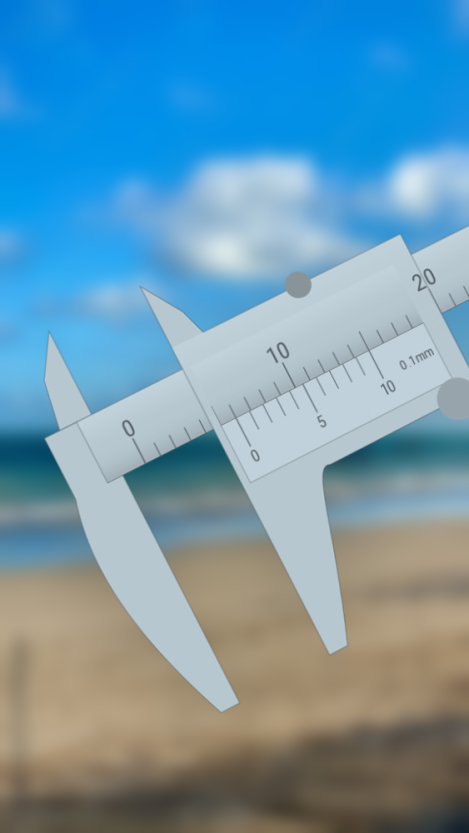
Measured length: 6.0 mm
